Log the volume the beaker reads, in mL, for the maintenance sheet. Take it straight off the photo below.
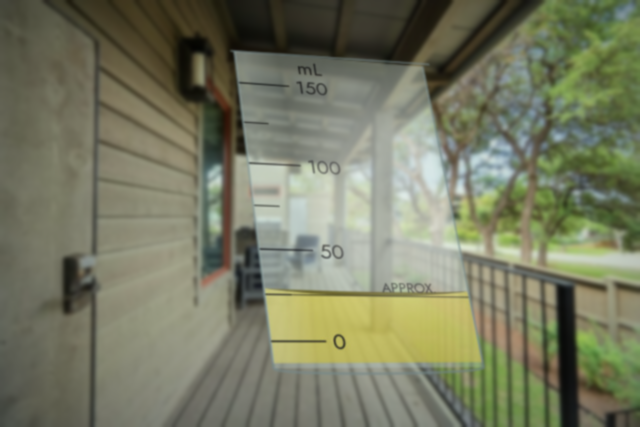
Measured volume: 25 mL
